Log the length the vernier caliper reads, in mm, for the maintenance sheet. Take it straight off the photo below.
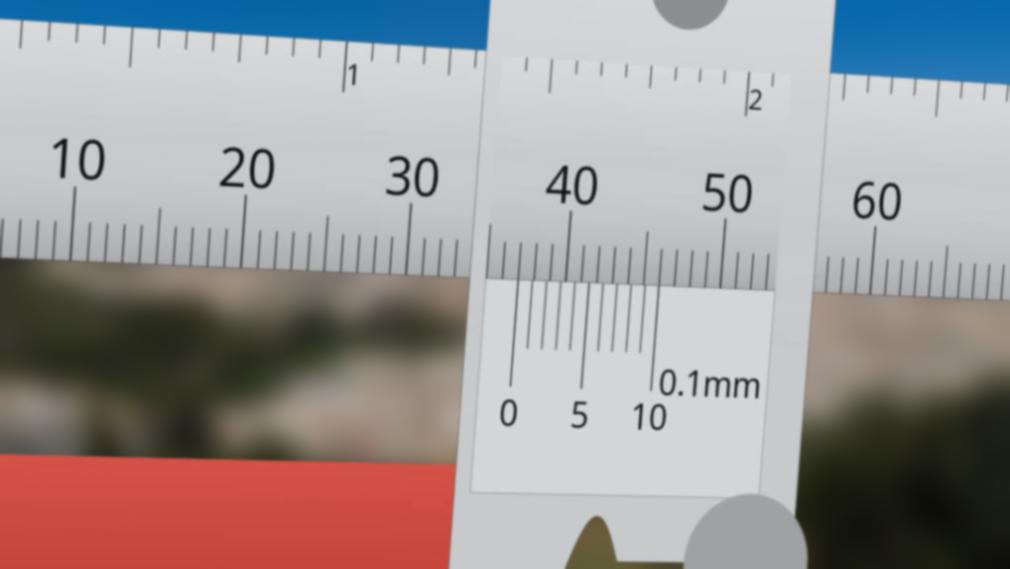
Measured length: 37.0 mm
